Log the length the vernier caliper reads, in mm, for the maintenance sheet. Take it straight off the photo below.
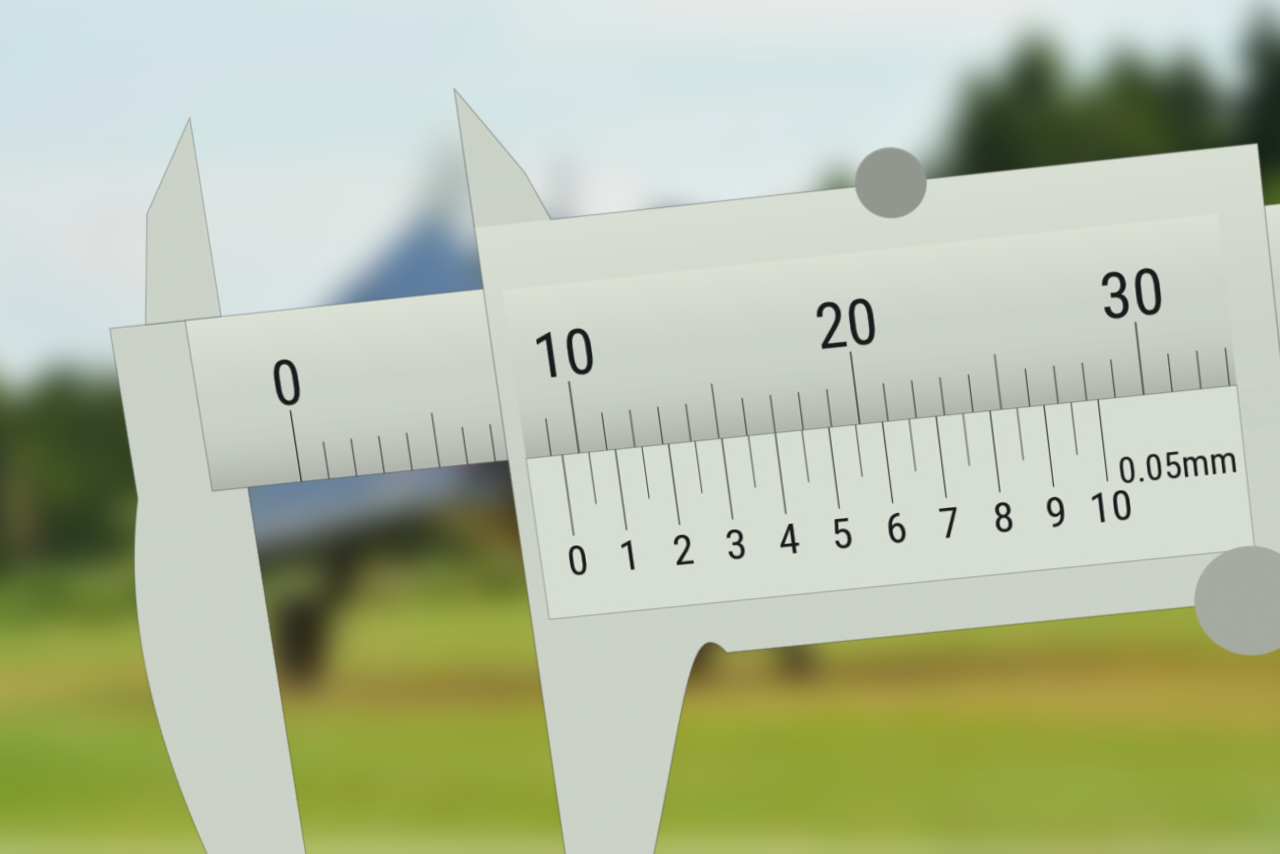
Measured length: 9.40 mm
